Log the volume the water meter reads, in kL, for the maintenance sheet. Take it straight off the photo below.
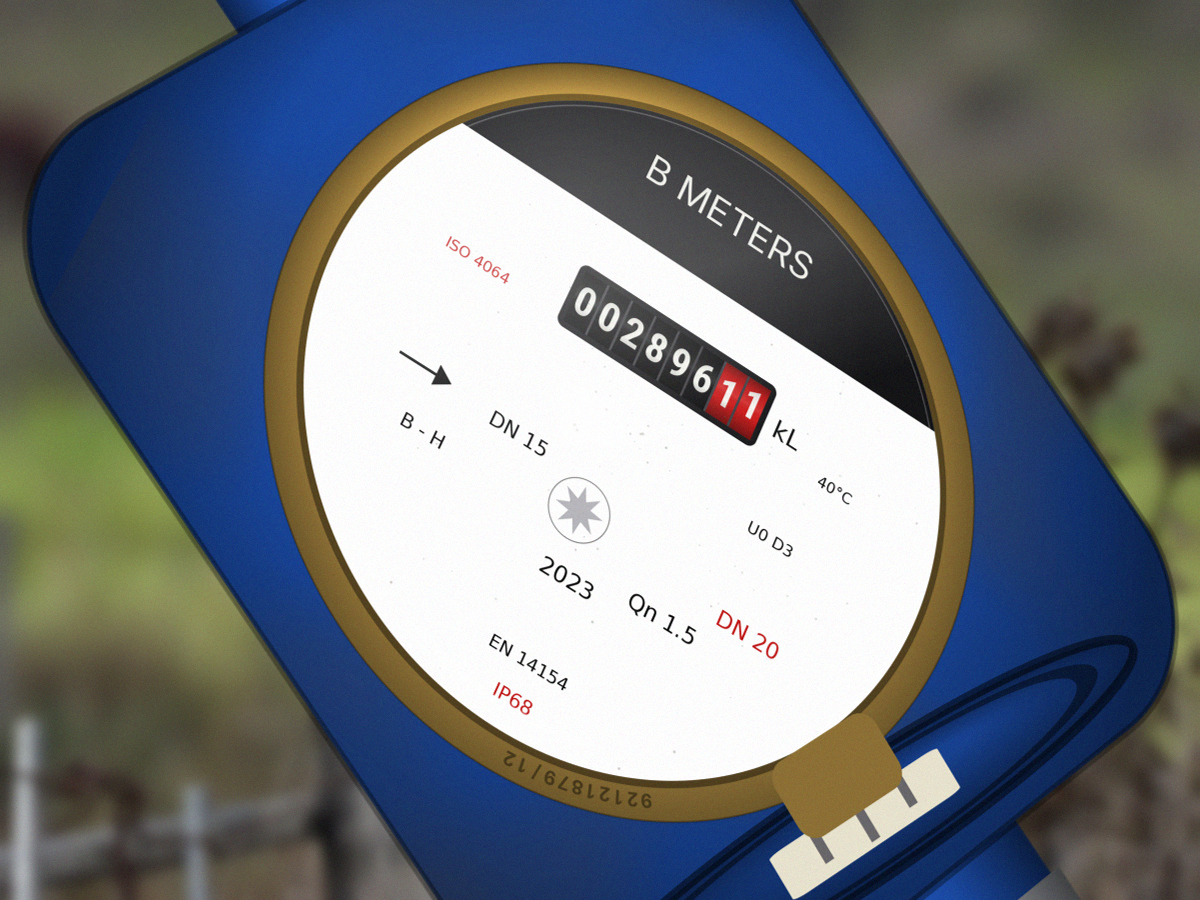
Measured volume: 2896.11 kL
